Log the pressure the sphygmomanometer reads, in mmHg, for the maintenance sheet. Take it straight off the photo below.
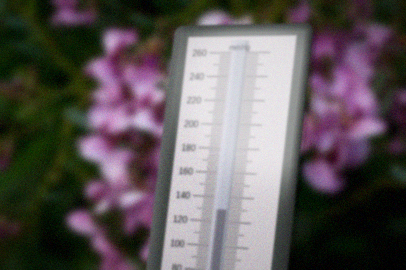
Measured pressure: 130 mmHg
